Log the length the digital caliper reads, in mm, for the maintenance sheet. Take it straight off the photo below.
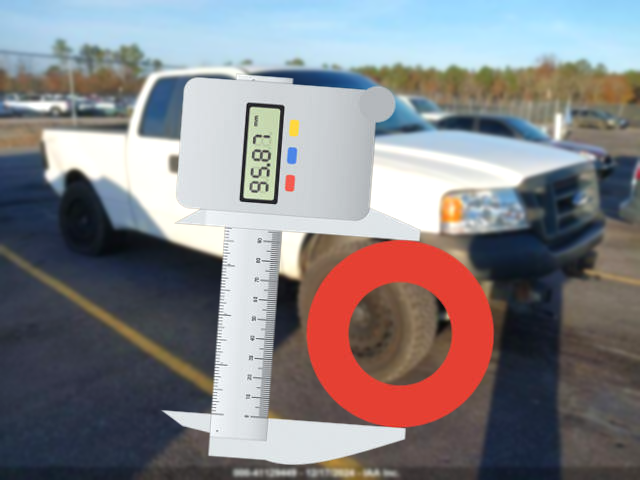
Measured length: 95.87 mm
